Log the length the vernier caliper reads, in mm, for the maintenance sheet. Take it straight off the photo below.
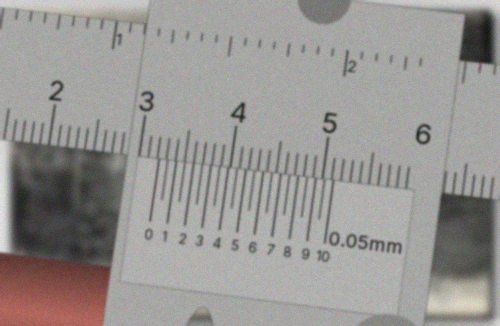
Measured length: 32.2 mm
